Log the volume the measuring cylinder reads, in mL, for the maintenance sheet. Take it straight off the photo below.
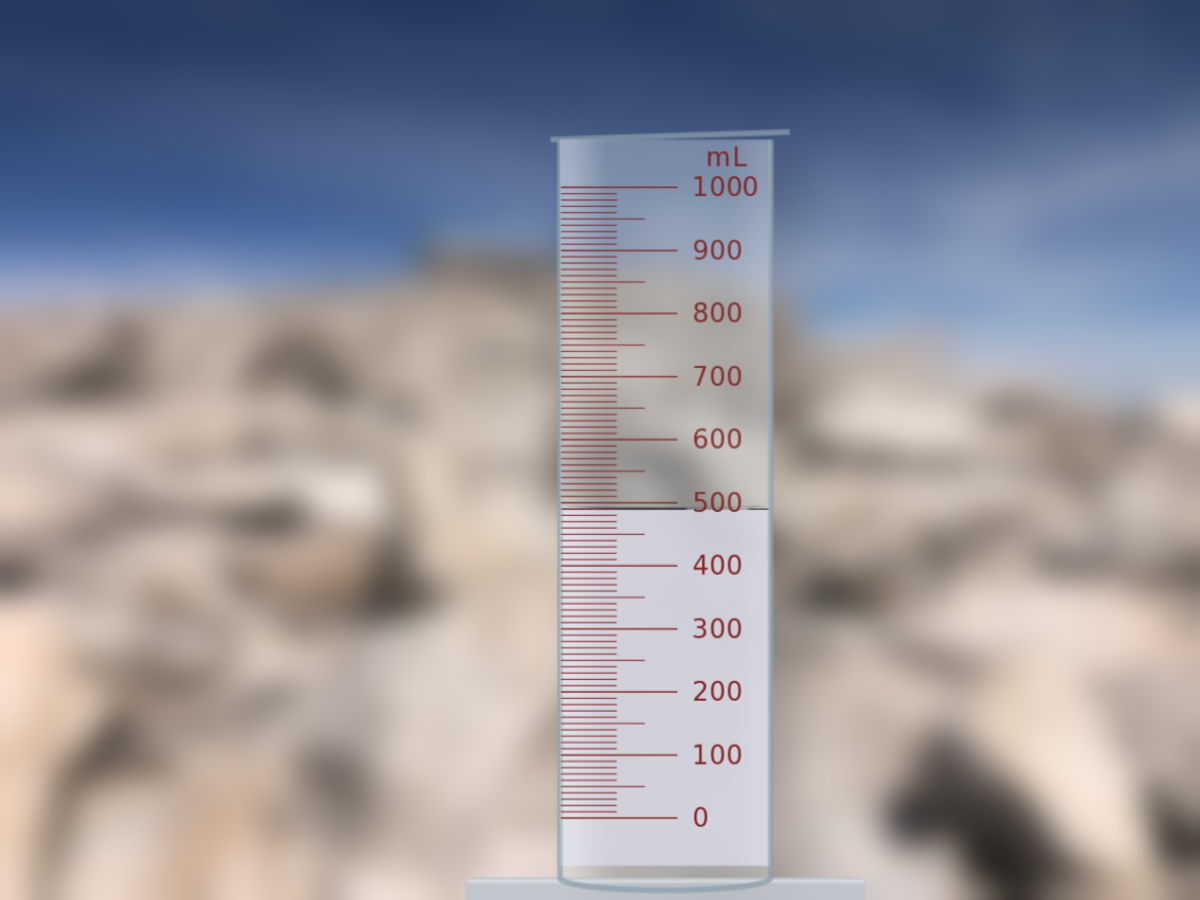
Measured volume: 490 mL
